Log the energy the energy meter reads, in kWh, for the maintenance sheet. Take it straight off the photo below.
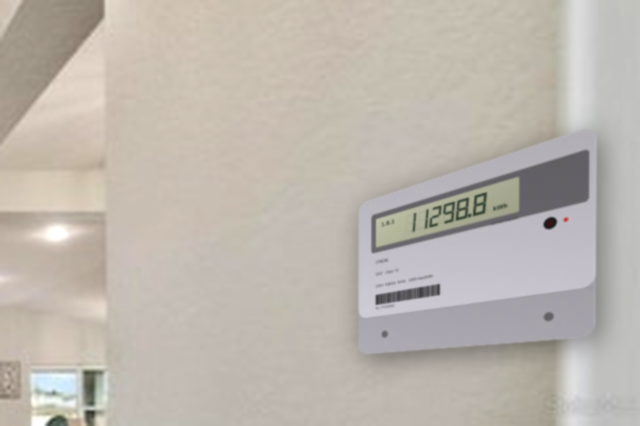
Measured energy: 11298.8 kWh
